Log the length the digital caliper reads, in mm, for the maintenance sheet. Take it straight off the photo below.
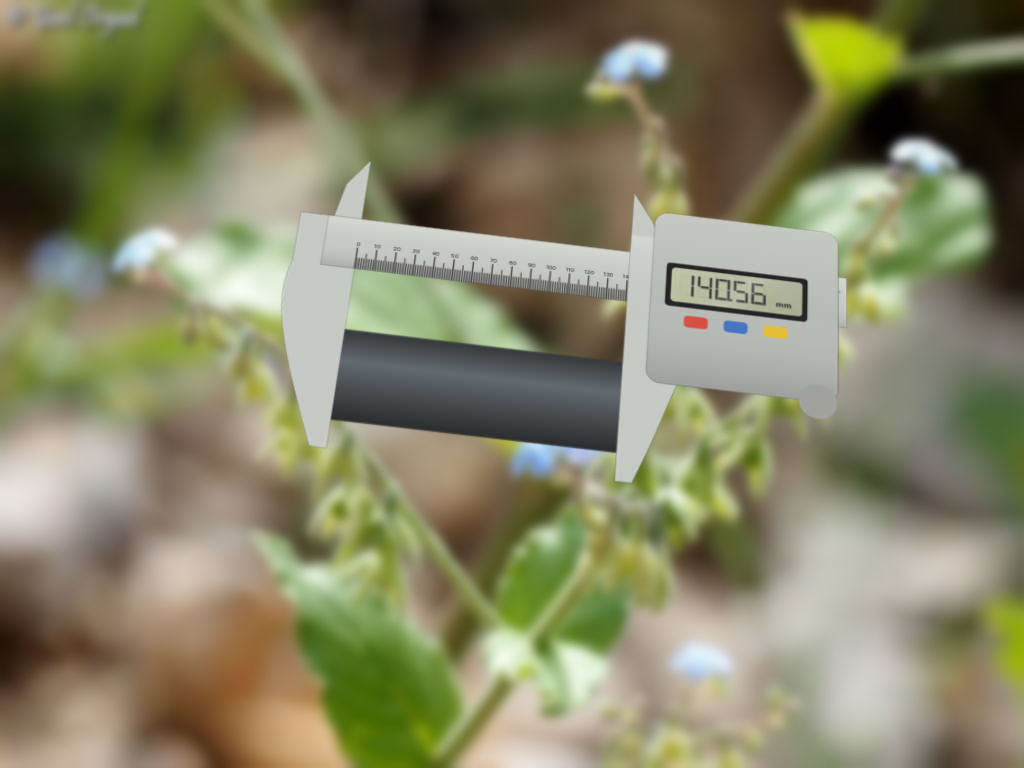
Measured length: 140.56 mm
